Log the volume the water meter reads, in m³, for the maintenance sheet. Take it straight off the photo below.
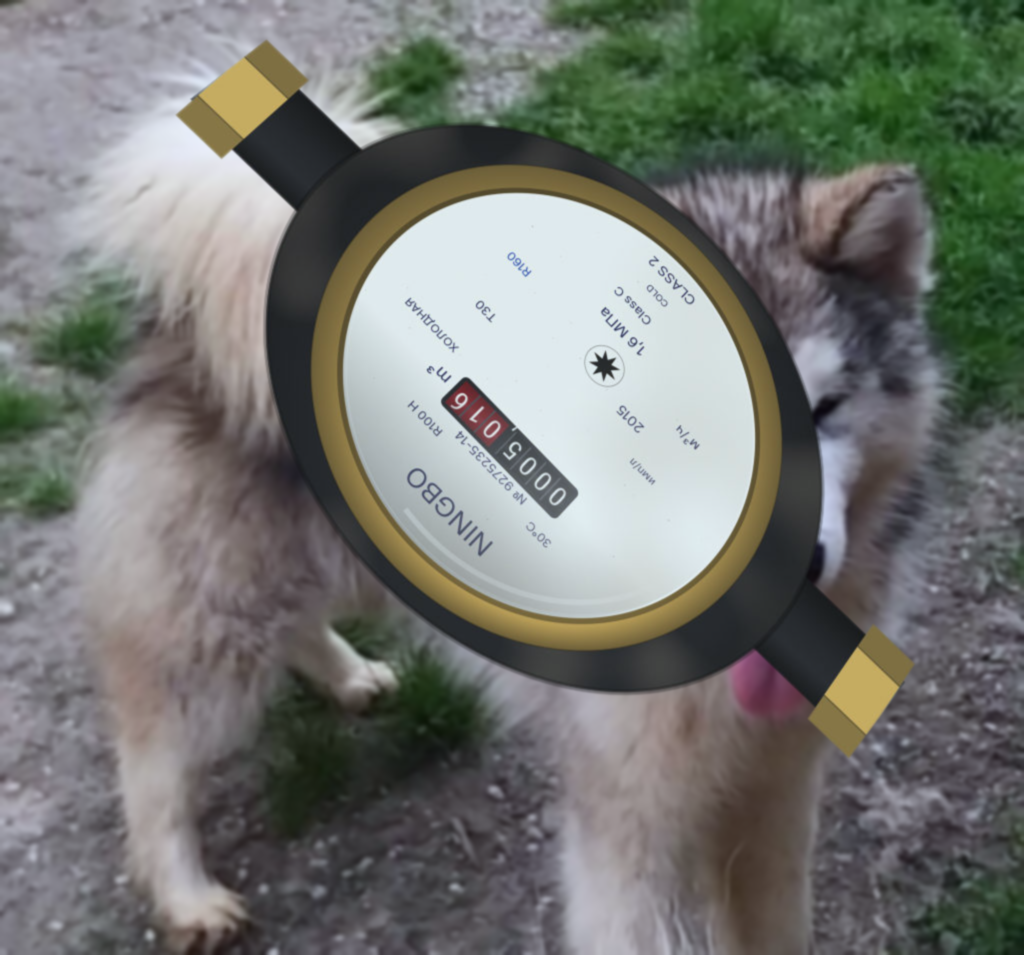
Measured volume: 5.016 m³
